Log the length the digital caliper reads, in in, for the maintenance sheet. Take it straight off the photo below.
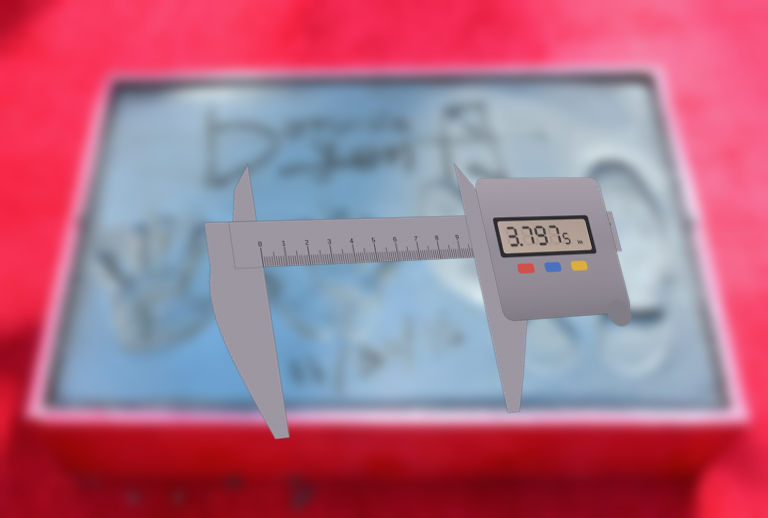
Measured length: 3.7975 in
